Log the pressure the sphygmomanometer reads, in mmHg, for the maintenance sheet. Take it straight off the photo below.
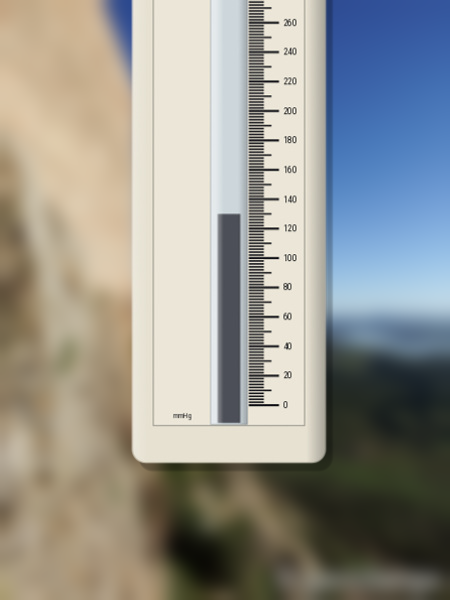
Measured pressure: 130 mmHg
